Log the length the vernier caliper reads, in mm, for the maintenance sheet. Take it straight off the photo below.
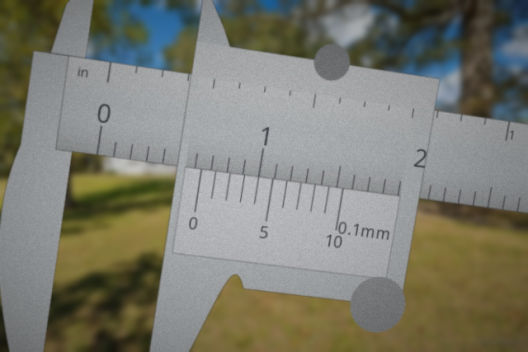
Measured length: 6.4 mm
